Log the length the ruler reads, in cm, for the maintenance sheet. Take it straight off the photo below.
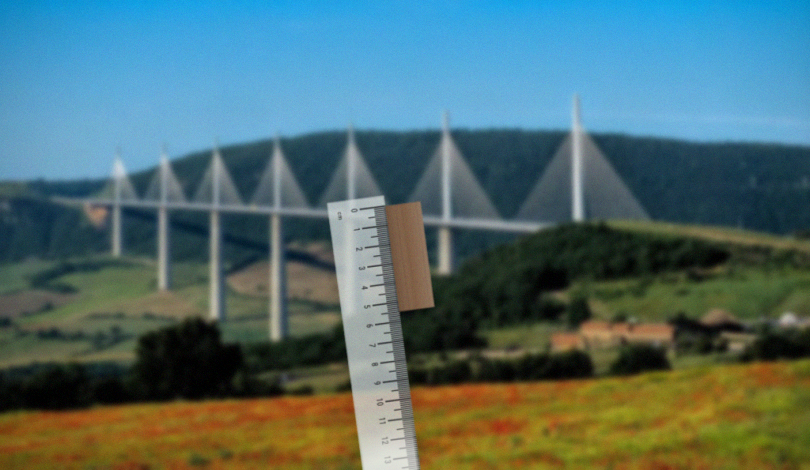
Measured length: 5.5 cm
